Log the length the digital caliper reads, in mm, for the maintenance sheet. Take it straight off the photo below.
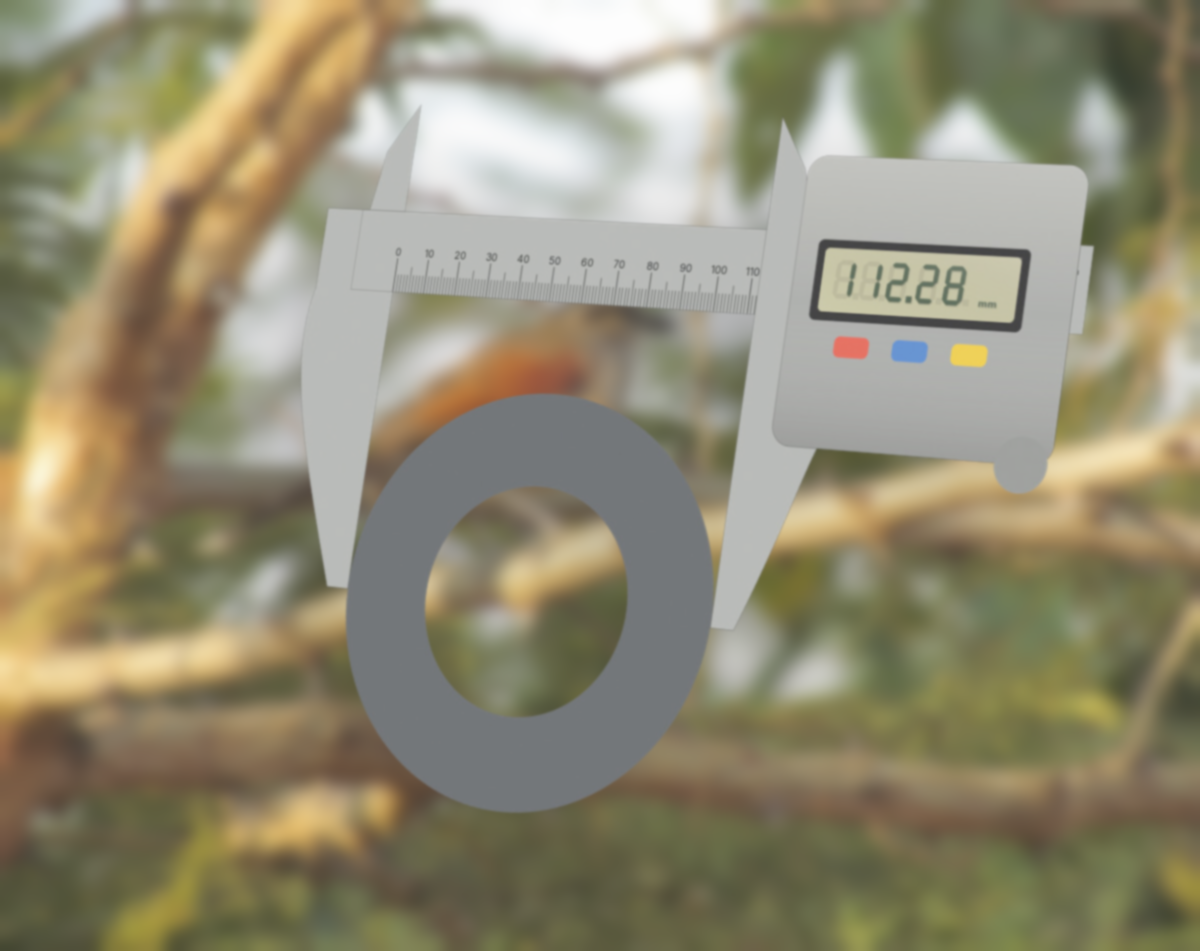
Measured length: 112.28 mm
